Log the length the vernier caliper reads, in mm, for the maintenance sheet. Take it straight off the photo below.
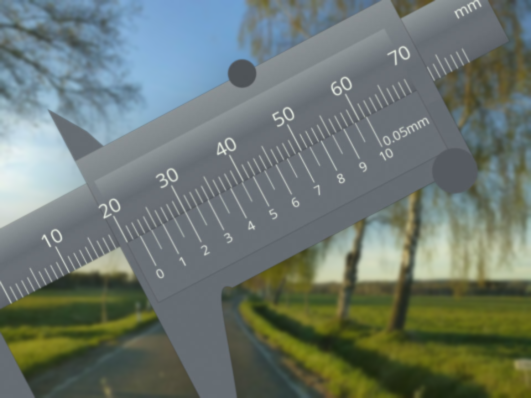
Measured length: 22.2 mm
